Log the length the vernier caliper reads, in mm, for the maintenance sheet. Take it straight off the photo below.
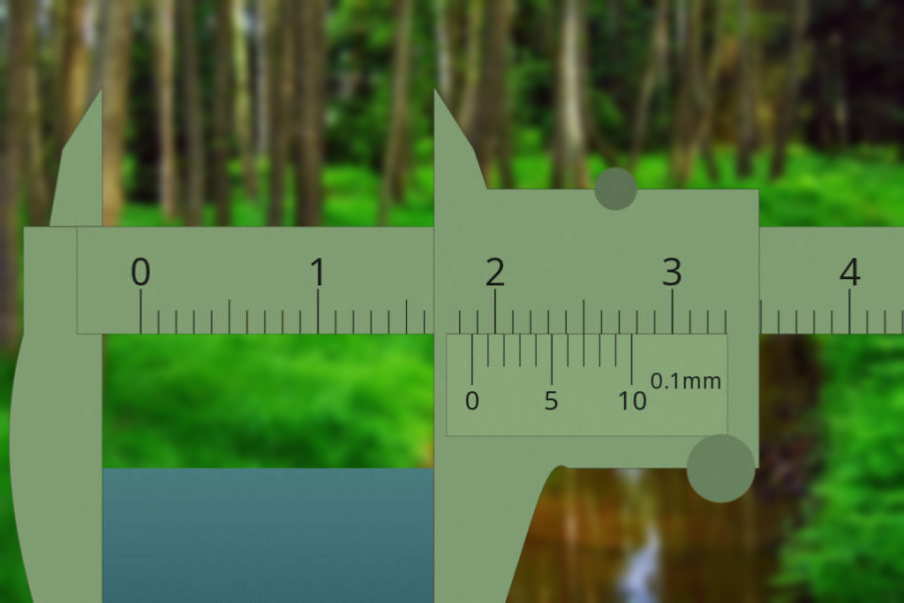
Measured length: 18.7 mm
